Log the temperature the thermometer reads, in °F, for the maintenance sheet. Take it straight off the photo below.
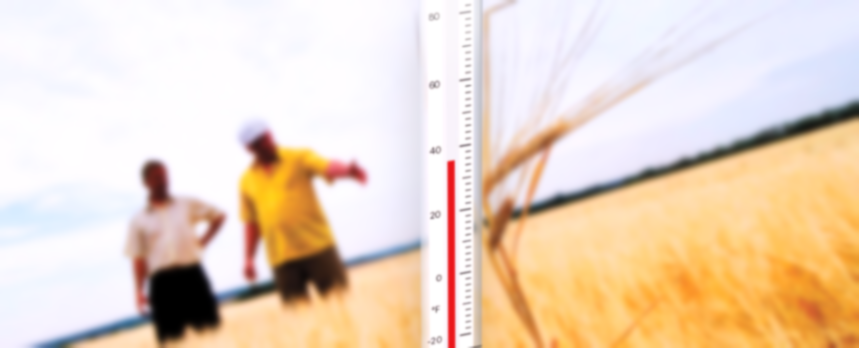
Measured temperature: 36 °F
